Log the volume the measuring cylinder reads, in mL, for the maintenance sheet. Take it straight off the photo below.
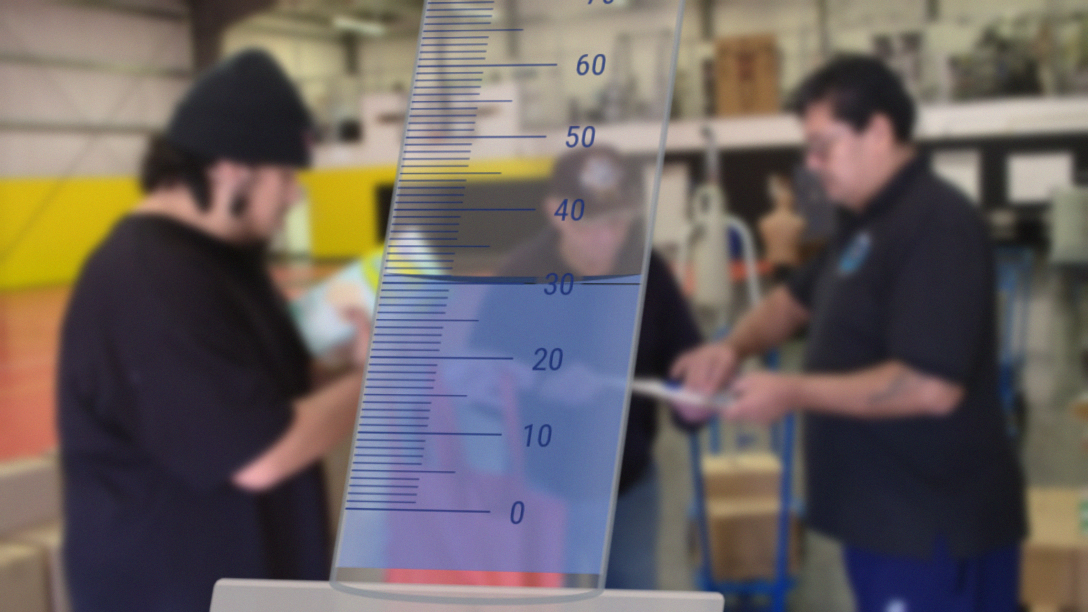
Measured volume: 30 mL
